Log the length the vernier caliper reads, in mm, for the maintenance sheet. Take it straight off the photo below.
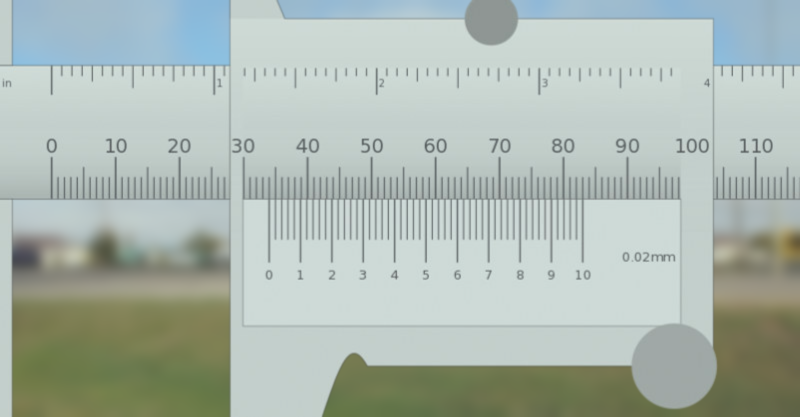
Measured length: 34.0 mm
